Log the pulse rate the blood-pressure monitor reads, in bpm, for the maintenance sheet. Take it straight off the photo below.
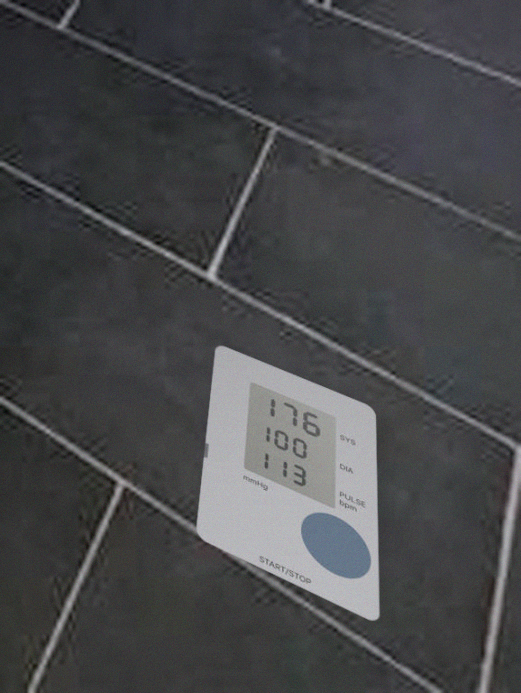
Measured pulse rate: 113 bpm
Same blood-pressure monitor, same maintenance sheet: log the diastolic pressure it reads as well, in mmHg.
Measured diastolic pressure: 100 mmHg
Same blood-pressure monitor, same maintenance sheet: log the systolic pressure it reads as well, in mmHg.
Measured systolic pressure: 176 mmHg
